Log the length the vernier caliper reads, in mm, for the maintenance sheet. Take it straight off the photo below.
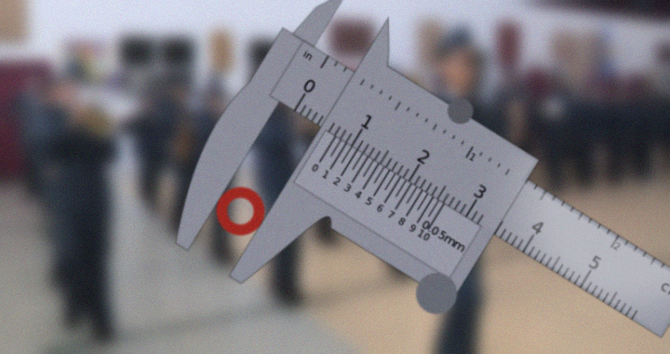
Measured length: 7.2 mm
